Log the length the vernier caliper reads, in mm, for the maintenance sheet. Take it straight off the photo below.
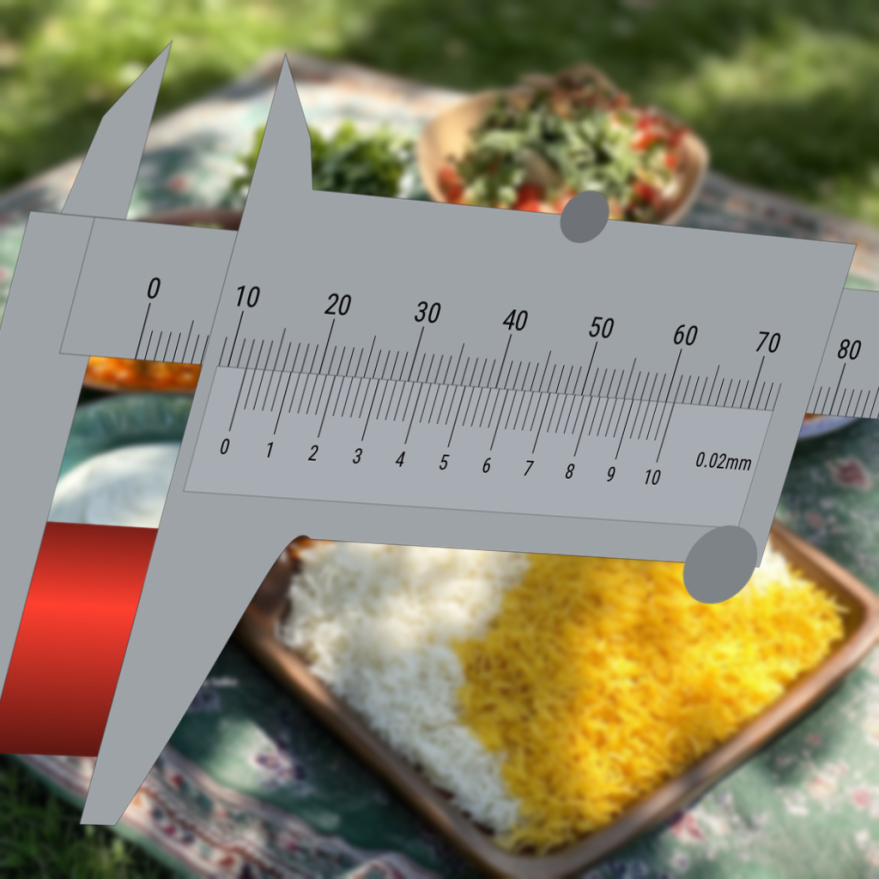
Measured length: 12.0 mm
